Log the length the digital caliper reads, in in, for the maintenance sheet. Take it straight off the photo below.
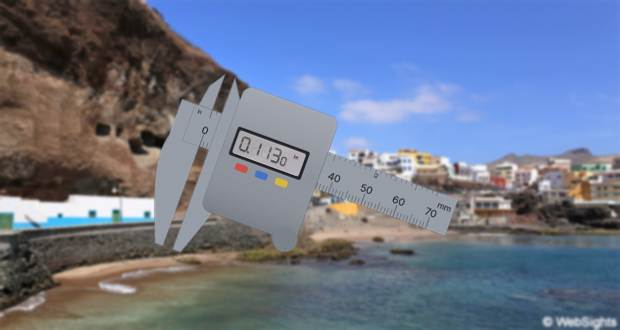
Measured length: 0.1130 in
